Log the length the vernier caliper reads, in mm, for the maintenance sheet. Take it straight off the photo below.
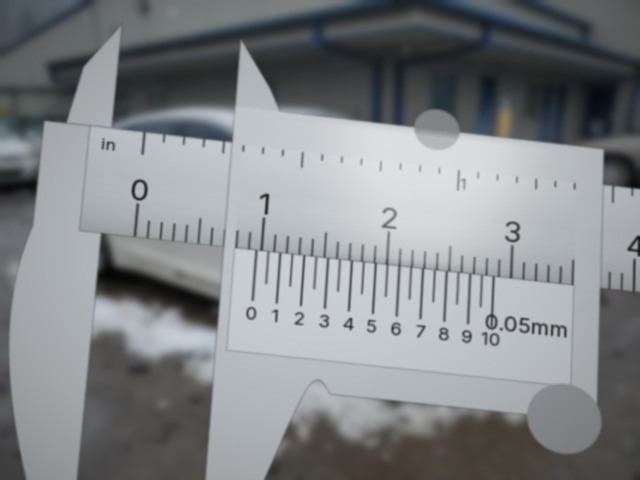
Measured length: 9.6 mm
